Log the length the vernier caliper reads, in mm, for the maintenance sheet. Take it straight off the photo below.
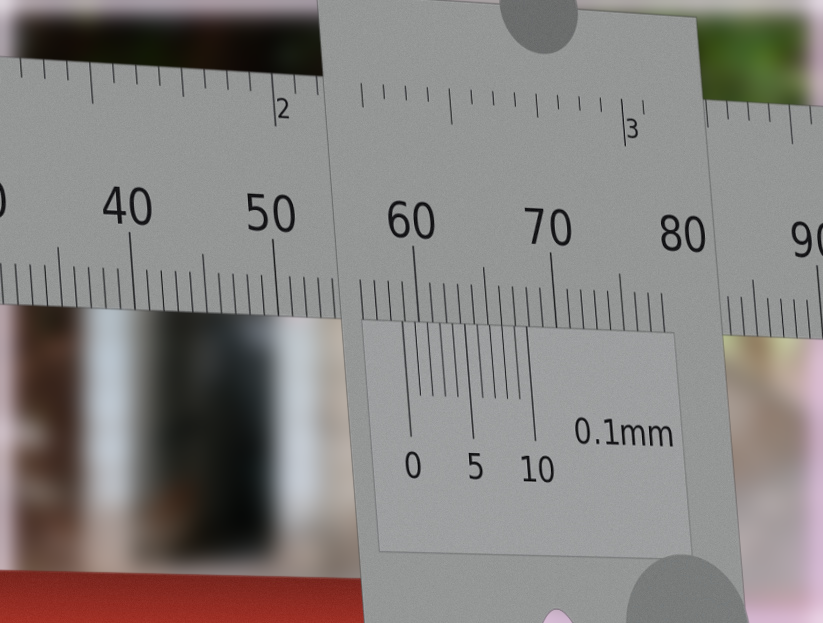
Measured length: 58.8 mm
